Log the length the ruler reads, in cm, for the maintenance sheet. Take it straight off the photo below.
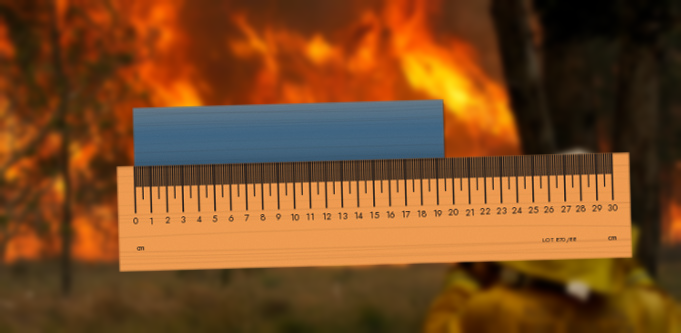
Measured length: 19.5 cm
